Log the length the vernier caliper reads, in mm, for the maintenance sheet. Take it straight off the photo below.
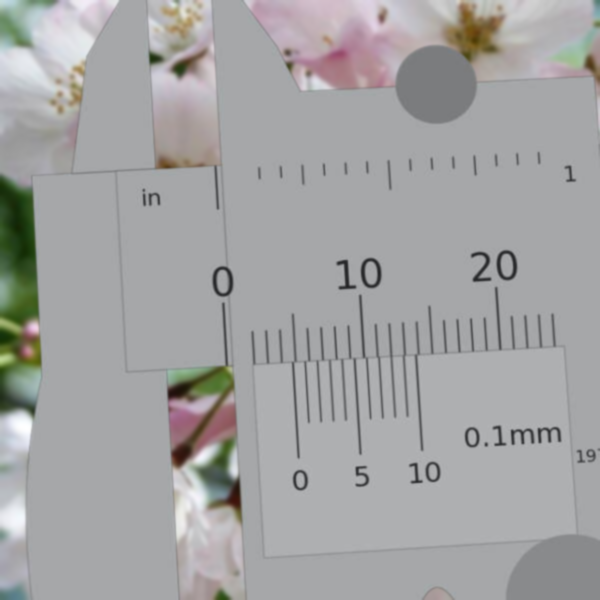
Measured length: 4.8 mm
